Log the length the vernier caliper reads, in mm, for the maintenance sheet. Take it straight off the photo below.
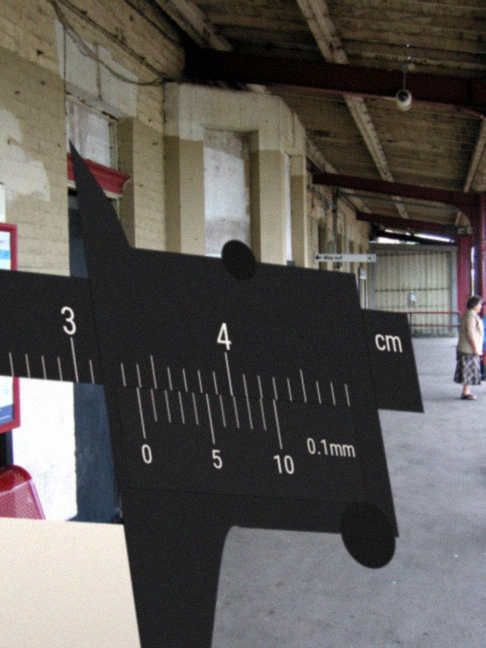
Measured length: 33.8 mm
